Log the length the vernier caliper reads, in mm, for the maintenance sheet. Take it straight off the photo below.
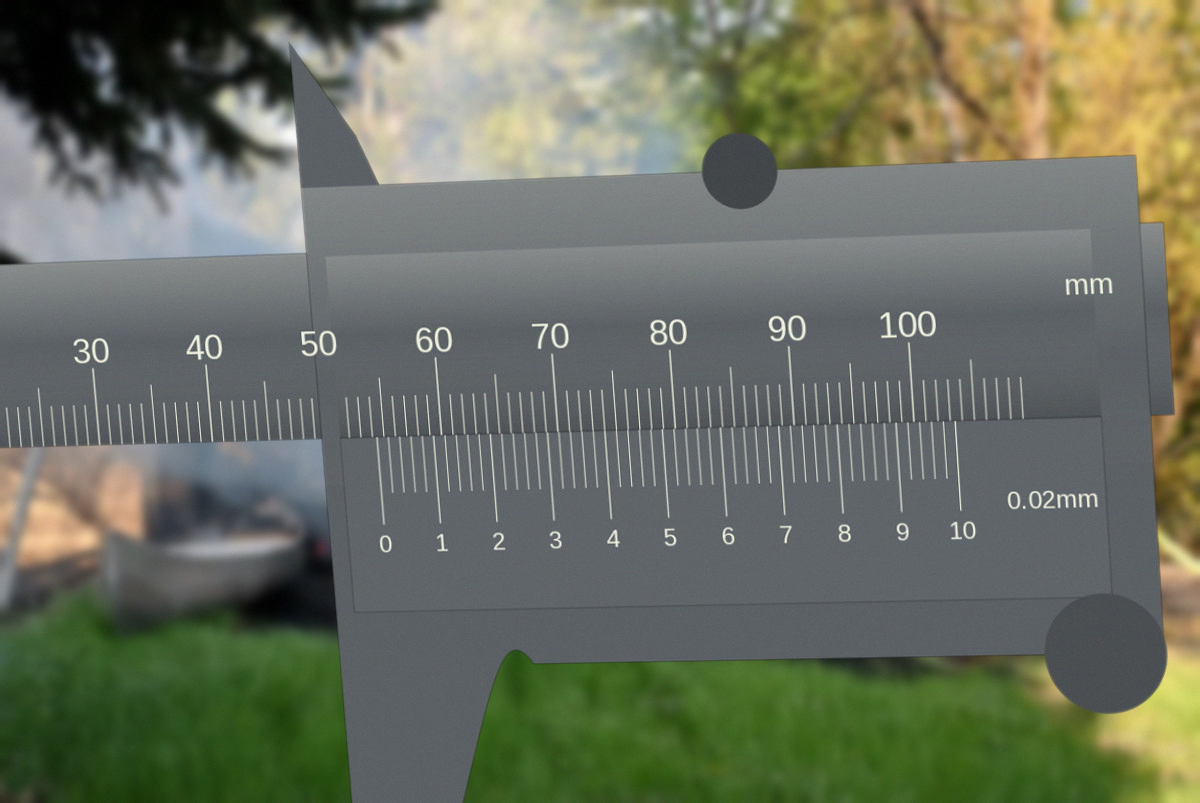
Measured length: 54.4 mm
